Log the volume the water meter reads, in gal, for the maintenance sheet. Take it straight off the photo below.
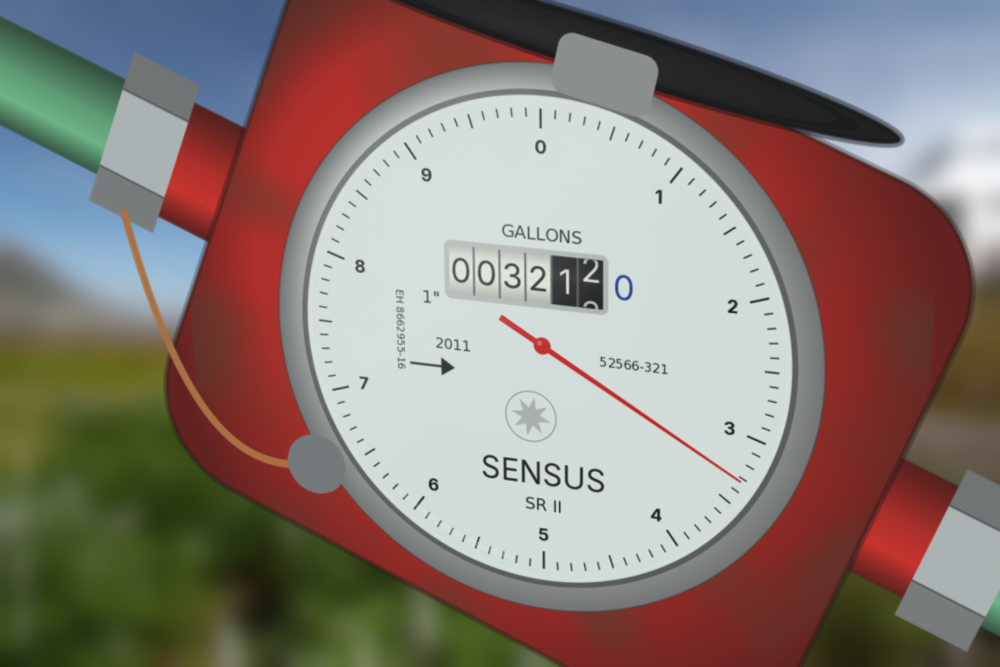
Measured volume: 32123.3 gal
